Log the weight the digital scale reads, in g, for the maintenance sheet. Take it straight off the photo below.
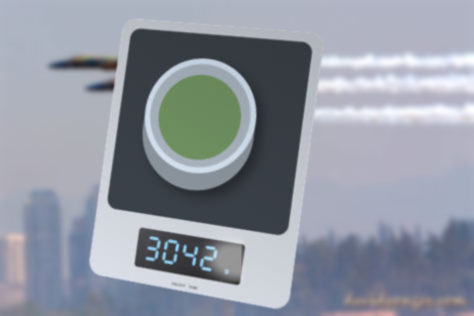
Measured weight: 3042 g
